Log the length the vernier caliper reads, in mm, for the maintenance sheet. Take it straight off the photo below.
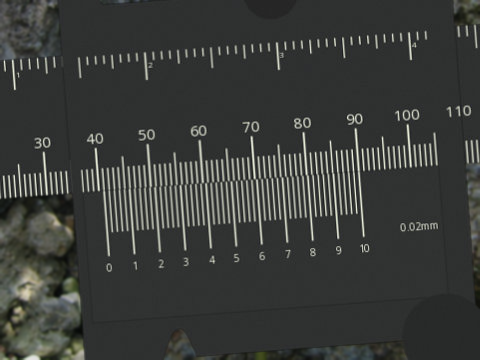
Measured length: 41.0 mm
